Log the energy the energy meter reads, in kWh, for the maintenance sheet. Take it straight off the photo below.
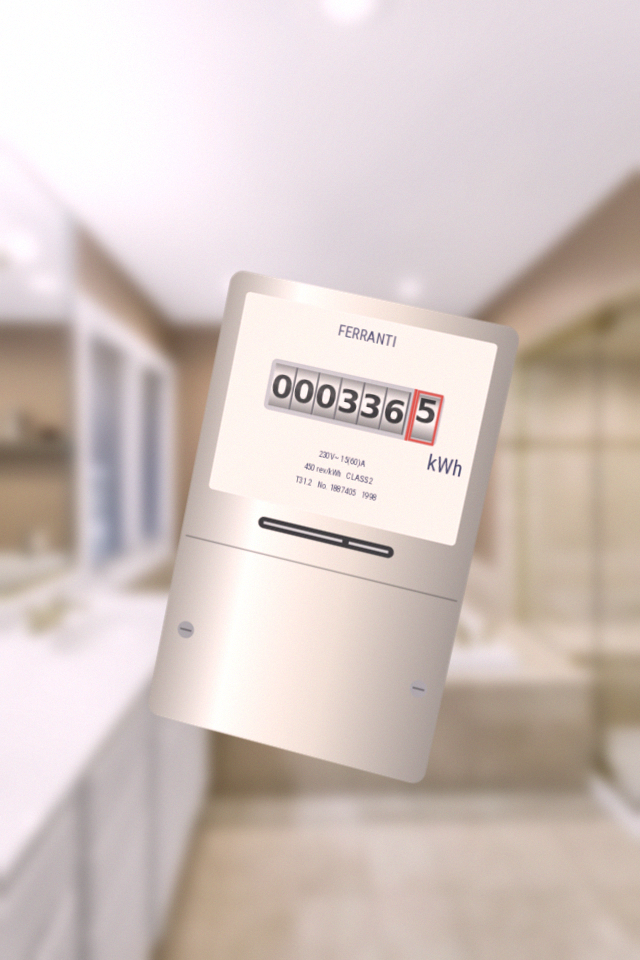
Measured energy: 336.5 kWh
